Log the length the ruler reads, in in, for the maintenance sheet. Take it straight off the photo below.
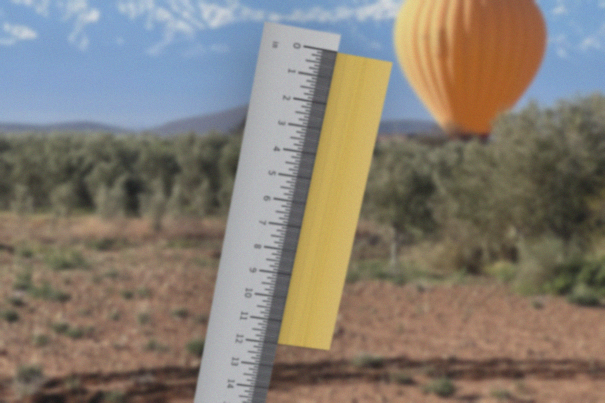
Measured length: 12 in
